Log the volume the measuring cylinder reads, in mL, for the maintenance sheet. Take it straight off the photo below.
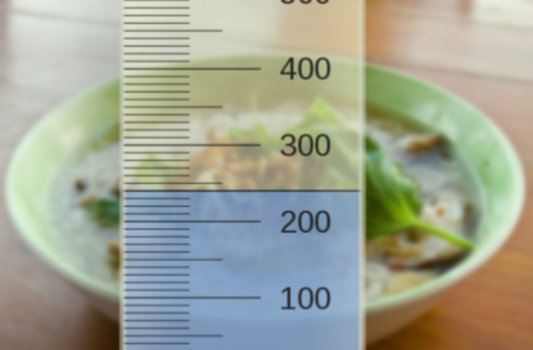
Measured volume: 240 mL
